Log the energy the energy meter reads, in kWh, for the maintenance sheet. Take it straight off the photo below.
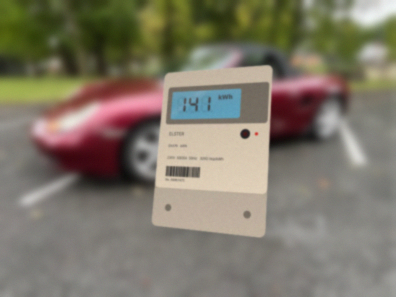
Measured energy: 141 kWh
